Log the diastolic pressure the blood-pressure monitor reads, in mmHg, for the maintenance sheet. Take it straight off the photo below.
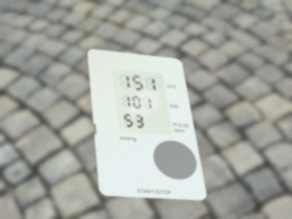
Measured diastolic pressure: 101 mmHg
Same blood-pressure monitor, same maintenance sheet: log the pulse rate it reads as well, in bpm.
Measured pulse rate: 53 bpm
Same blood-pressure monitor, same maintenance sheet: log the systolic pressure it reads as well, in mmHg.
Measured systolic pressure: 151 mmHg
